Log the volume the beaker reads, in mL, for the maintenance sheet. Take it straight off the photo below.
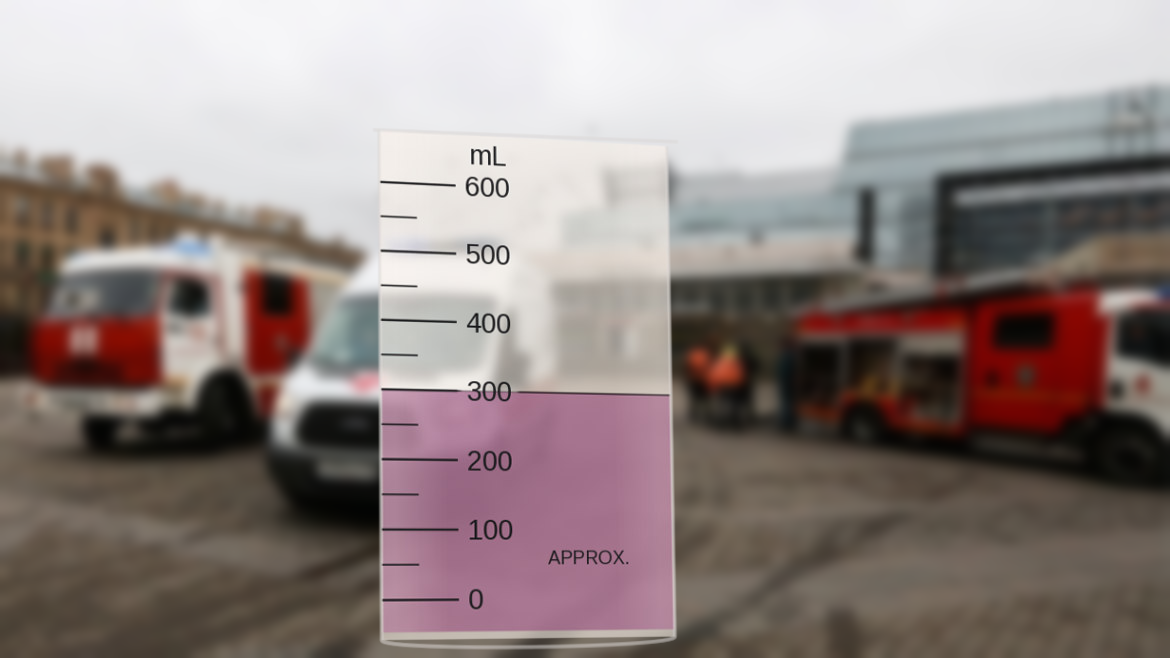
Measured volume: 300 mL
